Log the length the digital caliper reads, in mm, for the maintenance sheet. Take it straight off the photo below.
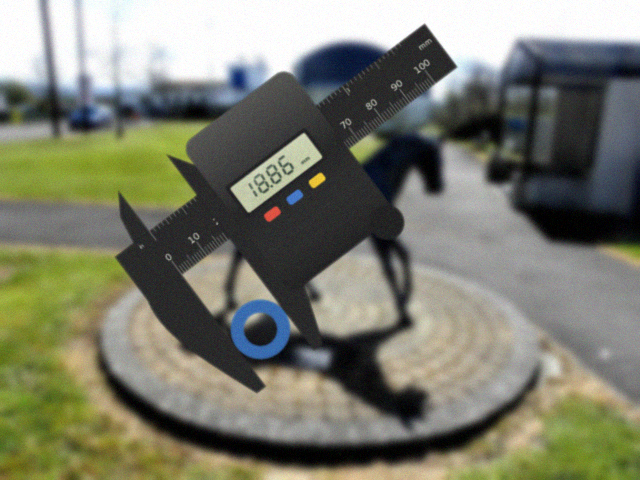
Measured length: 18.86 mm
